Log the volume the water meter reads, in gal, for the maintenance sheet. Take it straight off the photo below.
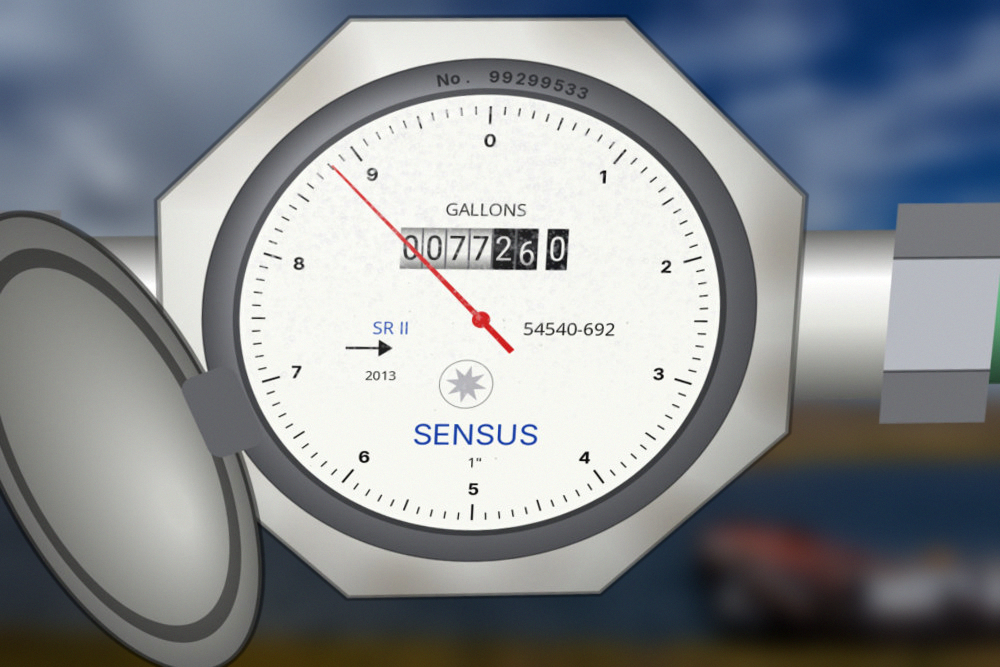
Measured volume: 77258.8 gal
